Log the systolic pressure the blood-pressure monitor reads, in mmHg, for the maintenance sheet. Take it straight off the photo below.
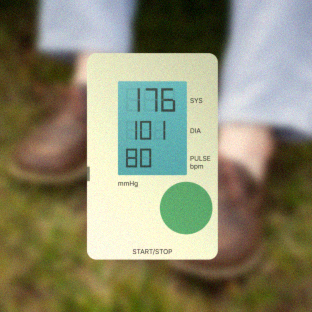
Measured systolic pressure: 176 mmHg
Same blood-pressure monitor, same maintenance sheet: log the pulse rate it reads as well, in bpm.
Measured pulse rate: 80 bpm
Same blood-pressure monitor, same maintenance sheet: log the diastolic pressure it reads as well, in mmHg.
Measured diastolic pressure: 101 mmHg
